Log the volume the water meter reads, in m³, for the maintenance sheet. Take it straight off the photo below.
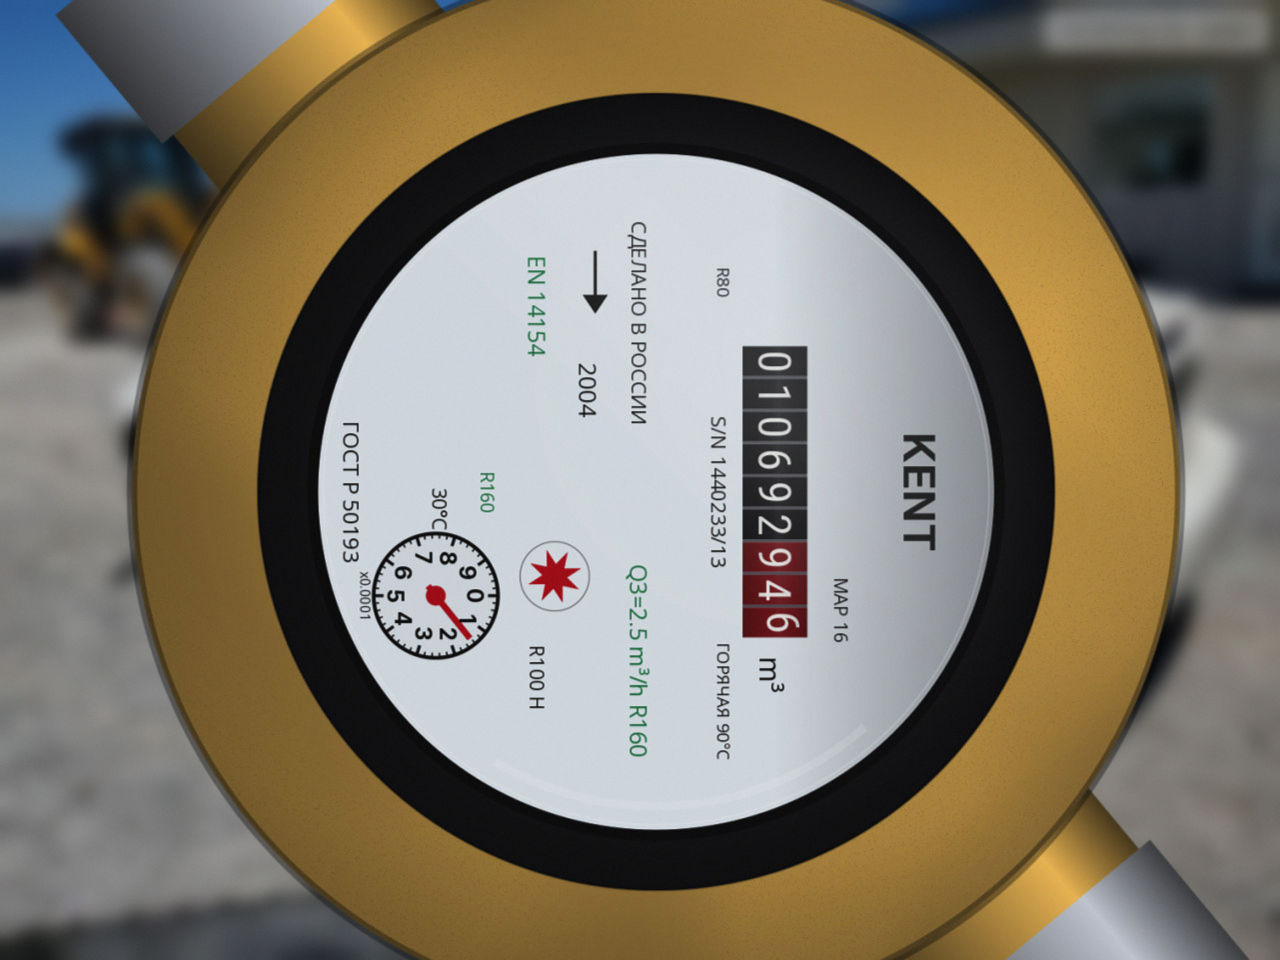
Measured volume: 10692.9461 m³
